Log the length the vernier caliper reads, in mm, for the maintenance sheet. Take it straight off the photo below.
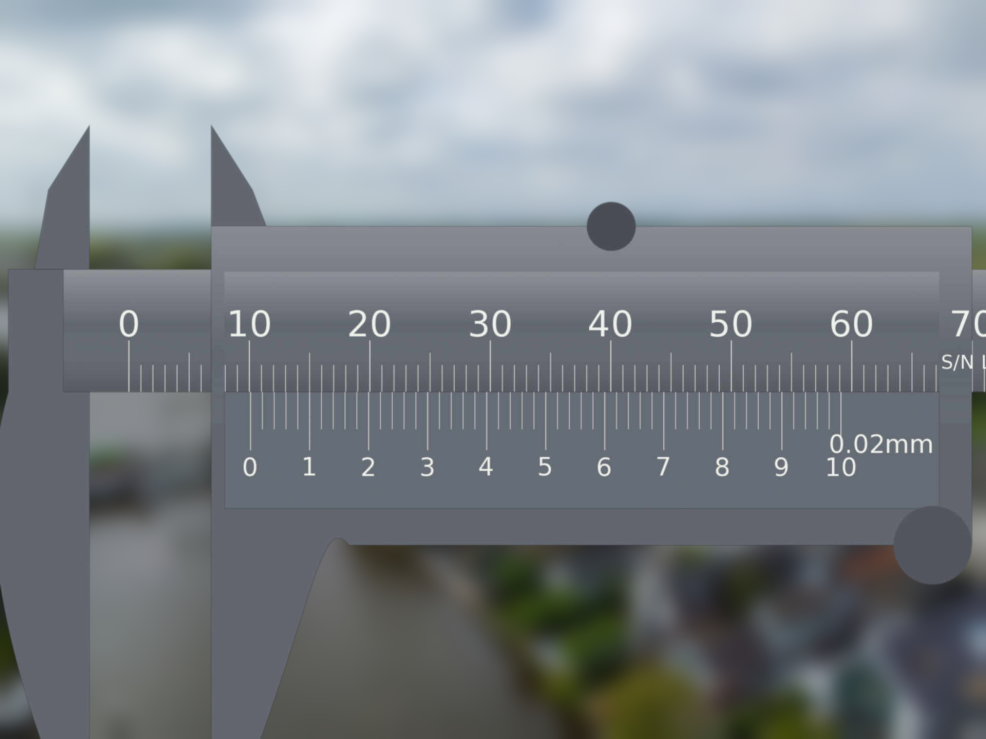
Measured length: 10.1 mm
